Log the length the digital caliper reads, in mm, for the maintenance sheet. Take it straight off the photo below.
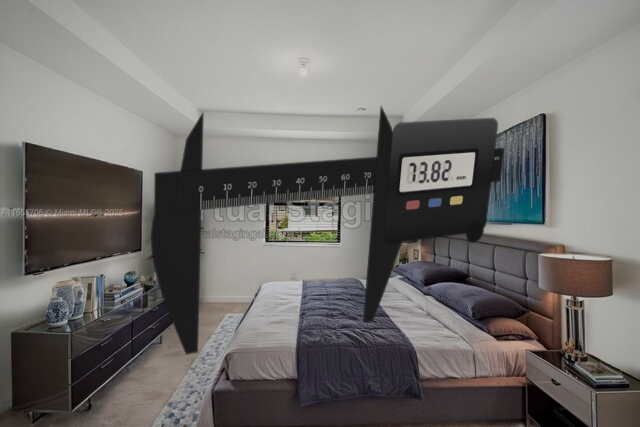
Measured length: 73.82 mm
